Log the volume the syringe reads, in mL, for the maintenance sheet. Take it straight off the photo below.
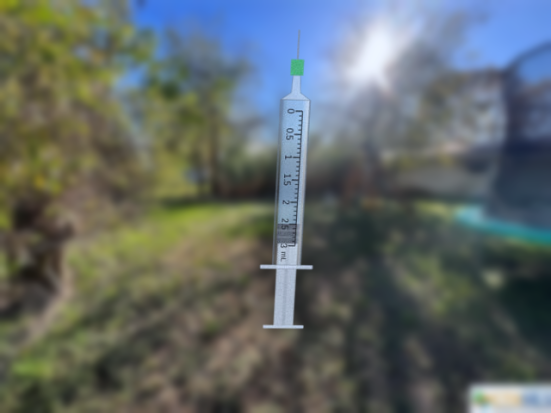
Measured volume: 2.5 mL
